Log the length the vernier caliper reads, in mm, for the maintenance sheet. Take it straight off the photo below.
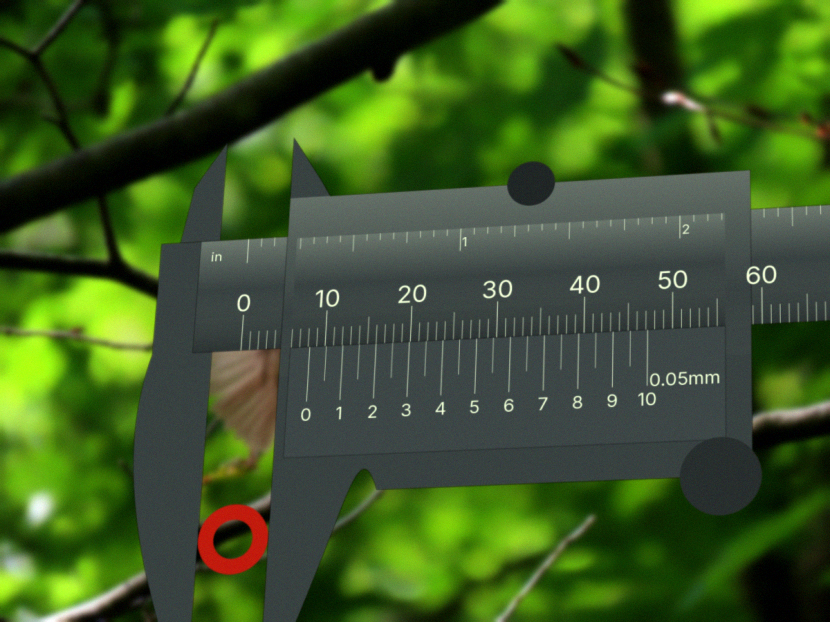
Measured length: 8.2 mm
